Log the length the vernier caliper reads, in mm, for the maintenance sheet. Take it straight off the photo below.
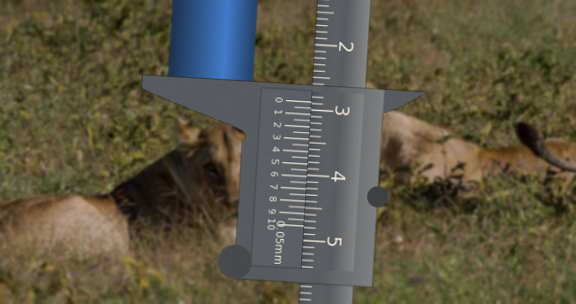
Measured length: 28.8 mm
